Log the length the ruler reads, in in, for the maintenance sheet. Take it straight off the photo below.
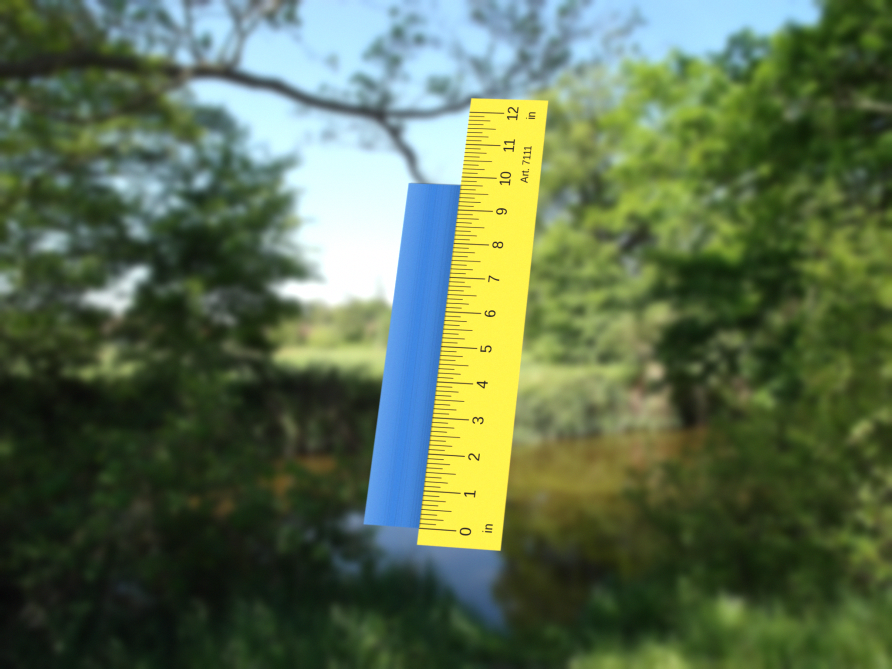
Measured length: 9.75 in
